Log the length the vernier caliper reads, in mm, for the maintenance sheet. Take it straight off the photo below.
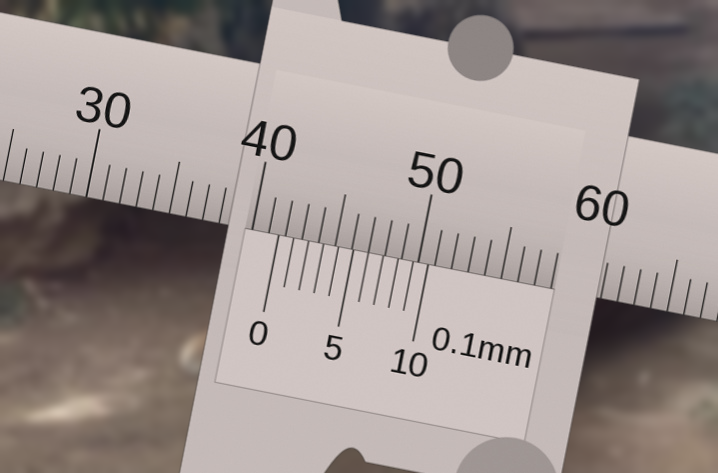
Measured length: 41.6 mm
